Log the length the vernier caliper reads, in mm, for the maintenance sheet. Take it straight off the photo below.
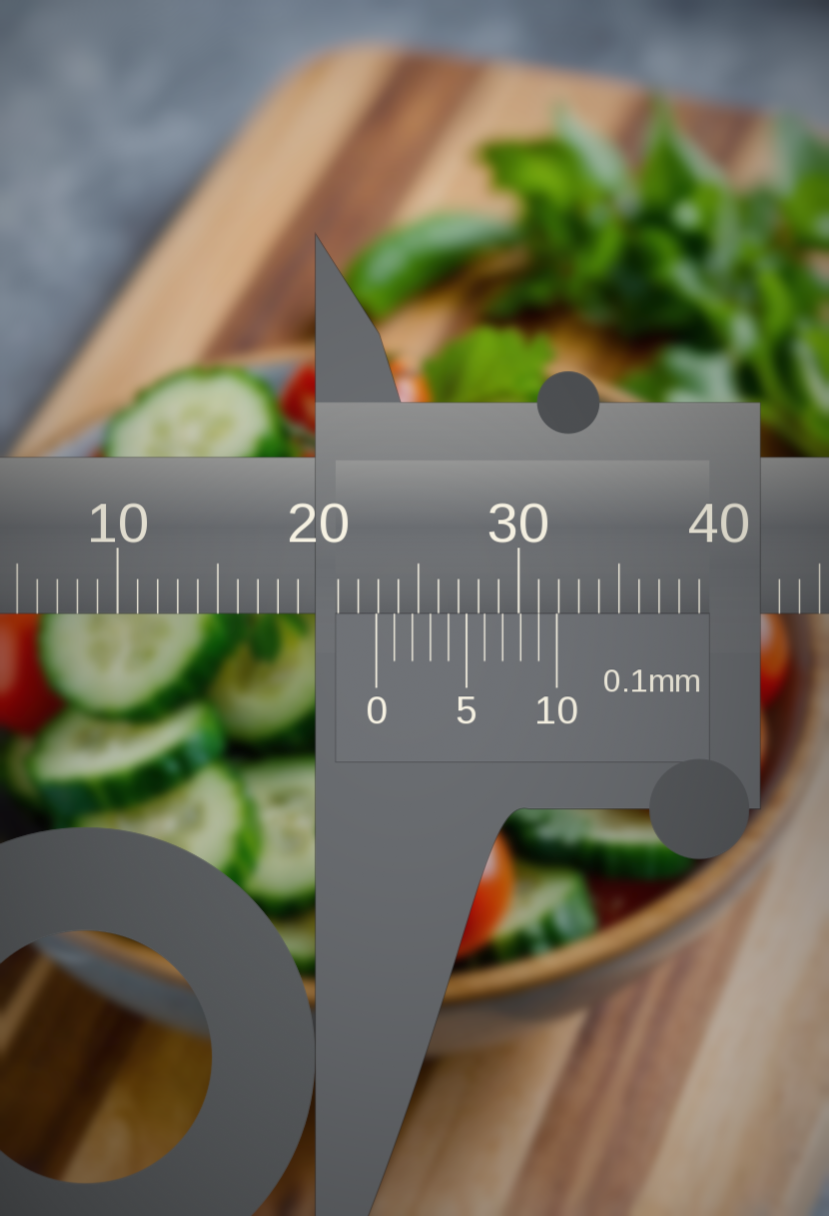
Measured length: 22.9 mm
